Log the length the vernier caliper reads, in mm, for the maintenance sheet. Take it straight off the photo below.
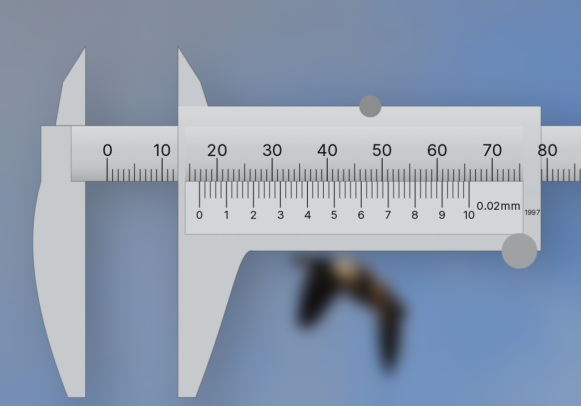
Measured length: 16.8 mm
